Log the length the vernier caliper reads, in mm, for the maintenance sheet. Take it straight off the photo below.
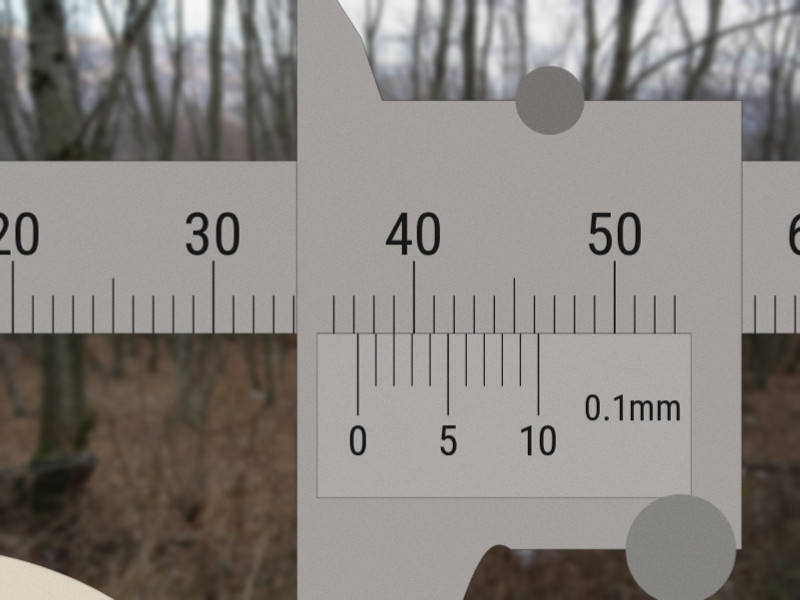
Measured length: 37.2 mm
